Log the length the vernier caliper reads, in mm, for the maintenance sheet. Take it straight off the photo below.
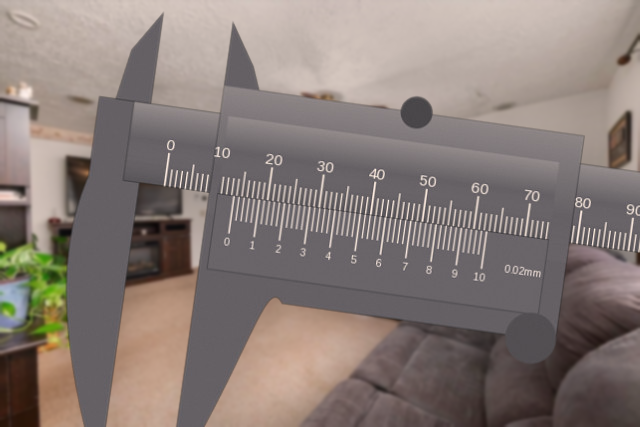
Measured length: 13.5 mm
